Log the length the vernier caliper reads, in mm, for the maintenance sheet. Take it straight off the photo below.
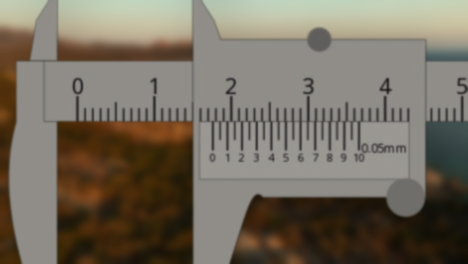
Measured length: 17.6 mm
